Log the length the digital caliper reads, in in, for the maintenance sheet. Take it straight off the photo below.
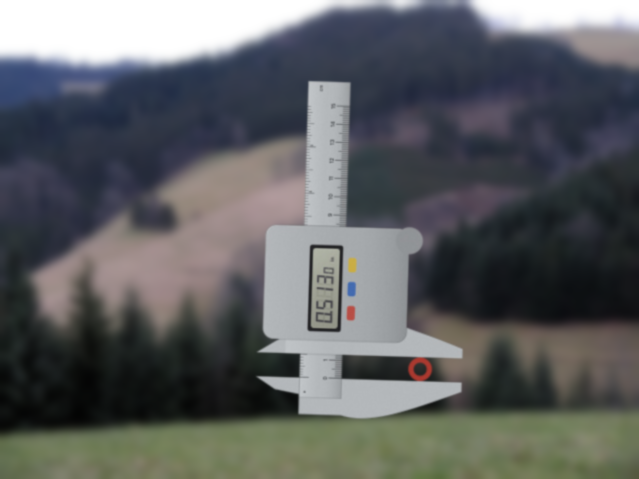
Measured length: 0.5130 in
